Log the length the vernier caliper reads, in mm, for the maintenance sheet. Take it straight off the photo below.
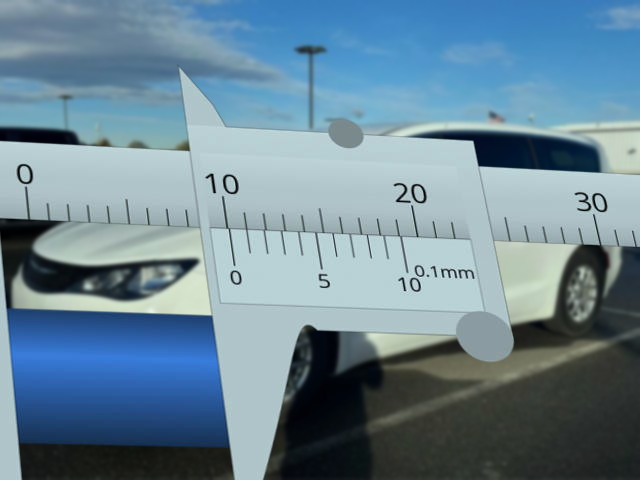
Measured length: 10.1 mm
